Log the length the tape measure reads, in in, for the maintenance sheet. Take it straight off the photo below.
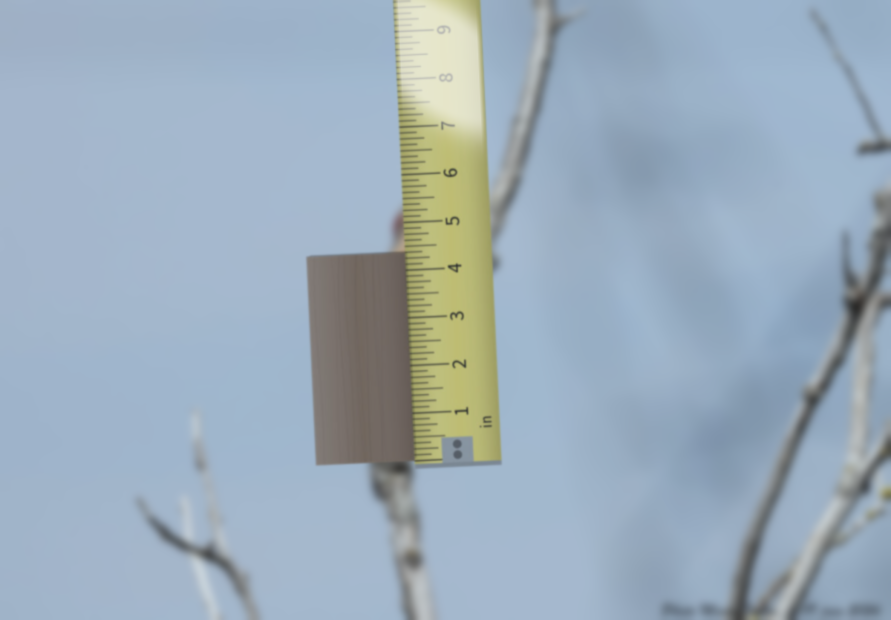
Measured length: 4.375 in
